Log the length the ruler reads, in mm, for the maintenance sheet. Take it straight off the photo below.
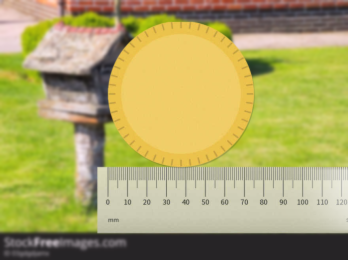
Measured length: 75 mm
